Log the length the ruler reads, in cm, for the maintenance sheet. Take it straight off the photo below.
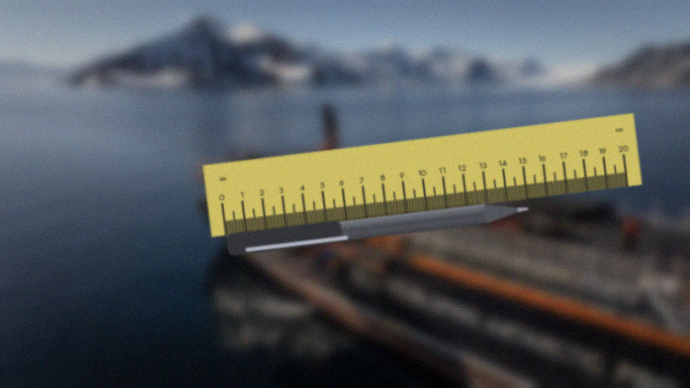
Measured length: 15 cm
